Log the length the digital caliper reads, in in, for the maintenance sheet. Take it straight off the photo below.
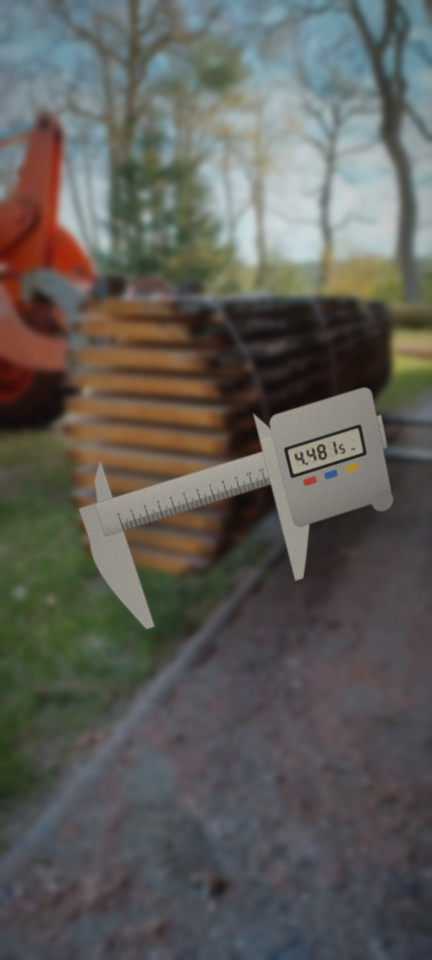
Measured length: 4.4815 in
